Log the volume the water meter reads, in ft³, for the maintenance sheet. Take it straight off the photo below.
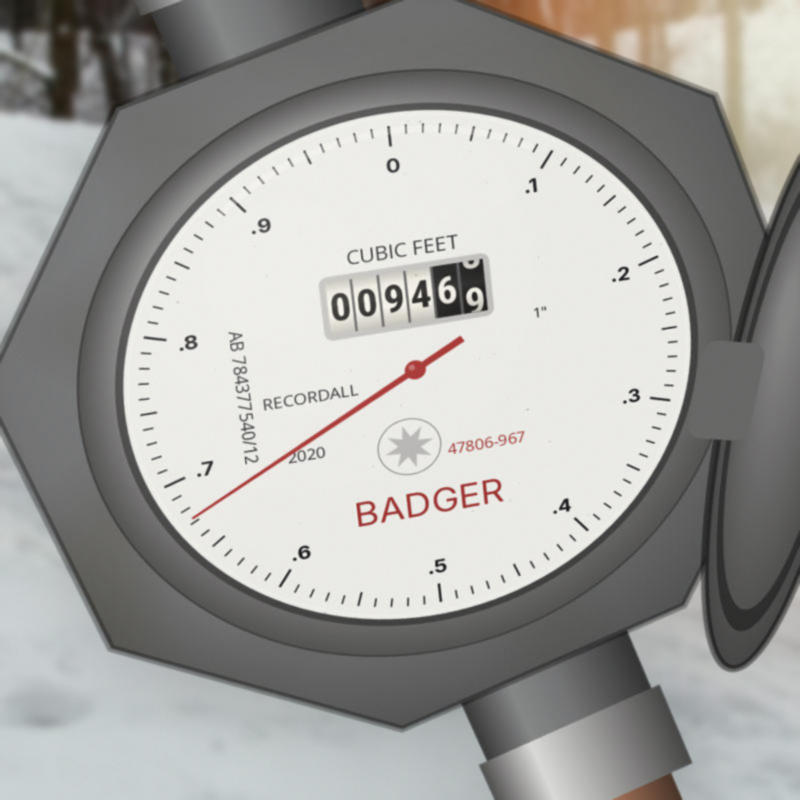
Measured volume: 9468.67 ft³
